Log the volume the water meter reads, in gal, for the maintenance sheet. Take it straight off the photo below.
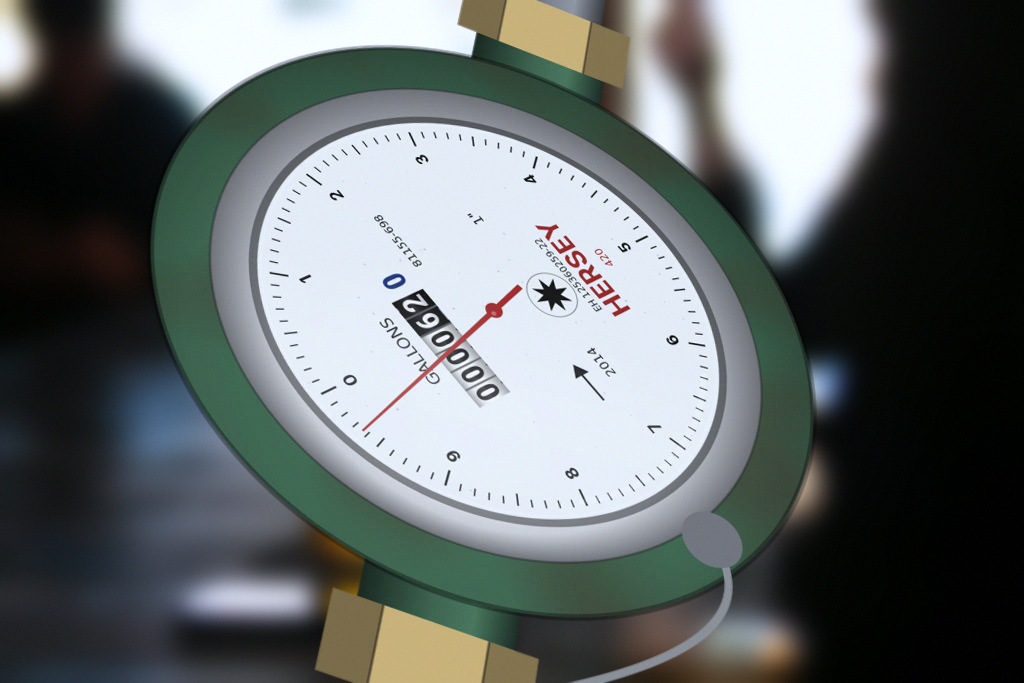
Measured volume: 619.6 gal
